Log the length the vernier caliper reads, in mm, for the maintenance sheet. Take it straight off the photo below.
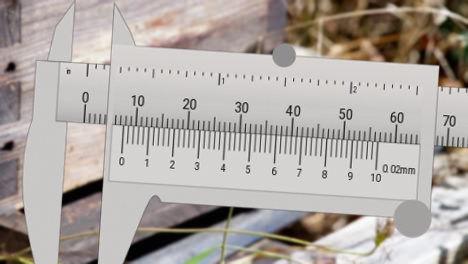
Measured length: 7.6 mm
